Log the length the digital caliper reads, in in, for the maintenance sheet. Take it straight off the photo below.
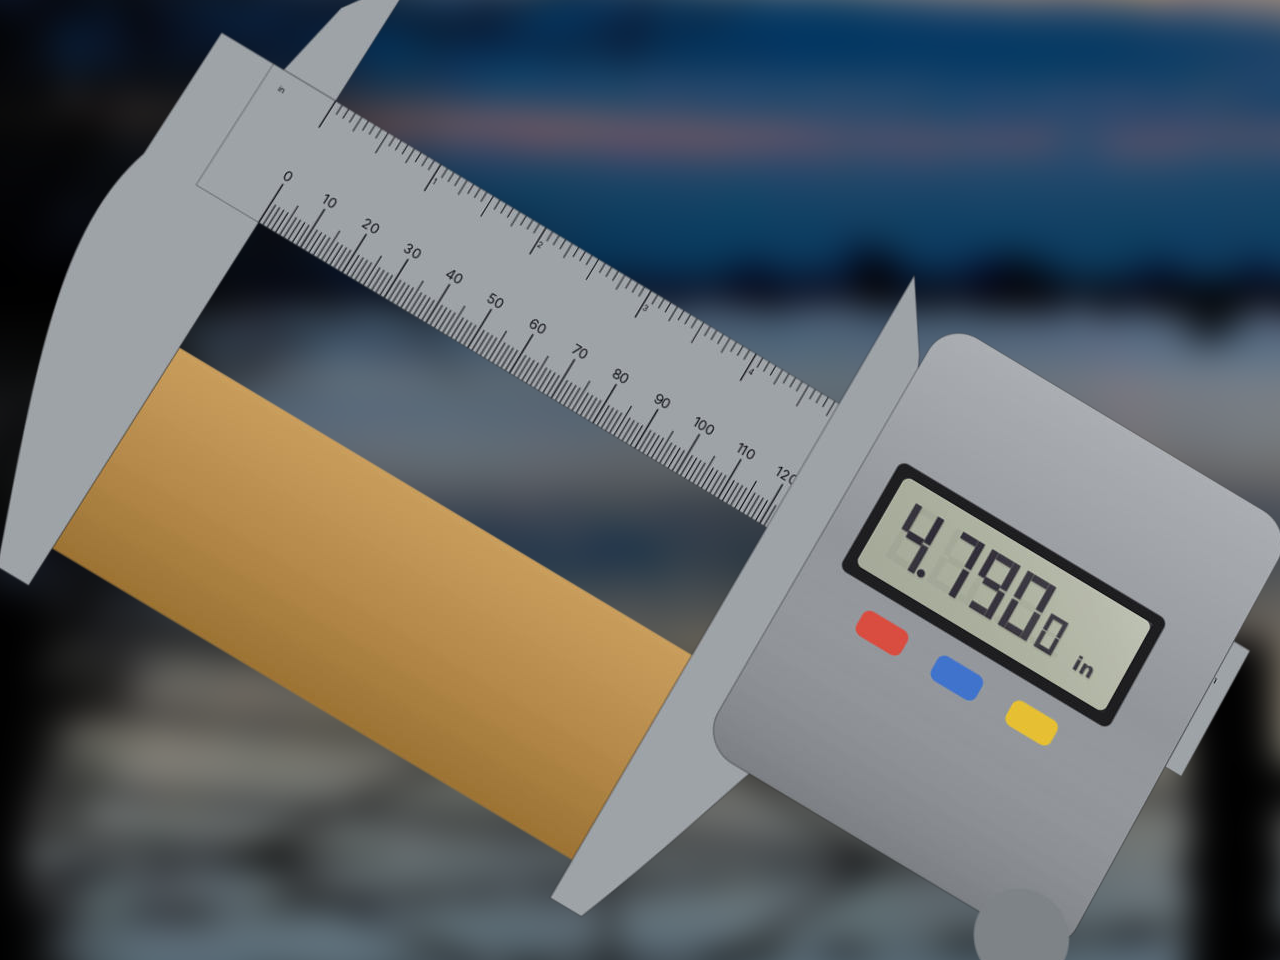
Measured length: 4.7900 in
